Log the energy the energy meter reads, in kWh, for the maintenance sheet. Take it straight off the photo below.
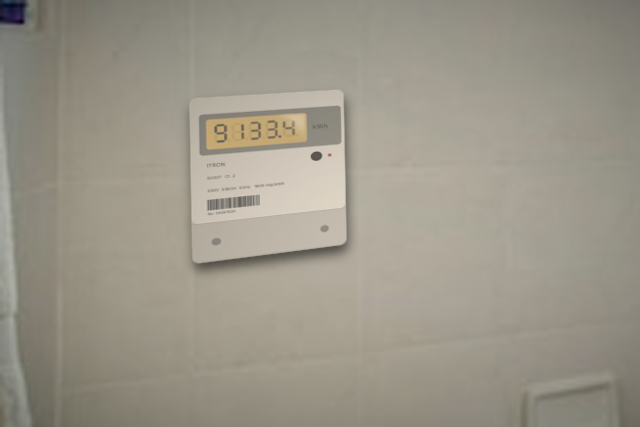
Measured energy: 9133.4 kWh
